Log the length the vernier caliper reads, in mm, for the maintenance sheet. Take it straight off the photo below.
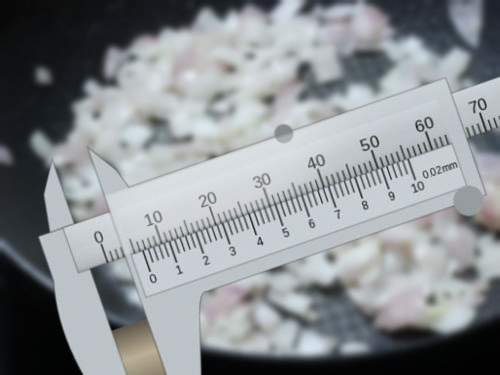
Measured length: 6.5 mm
